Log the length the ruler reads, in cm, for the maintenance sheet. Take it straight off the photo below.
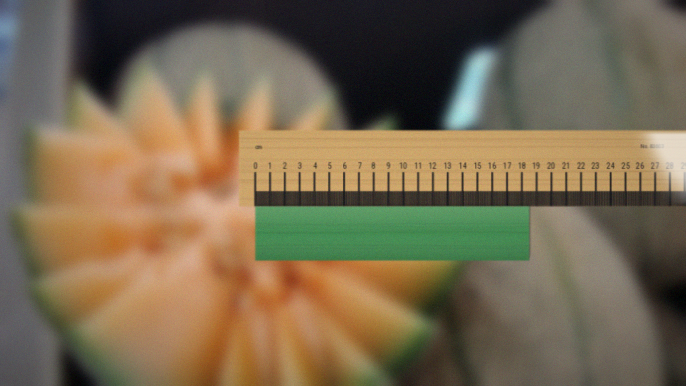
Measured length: 18.5 cm
